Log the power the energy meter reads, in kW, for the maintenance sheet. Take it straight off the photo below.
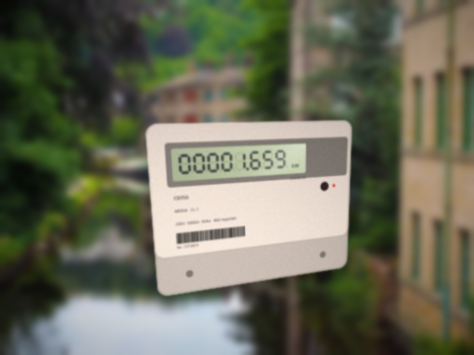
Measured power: 1.659 kW
